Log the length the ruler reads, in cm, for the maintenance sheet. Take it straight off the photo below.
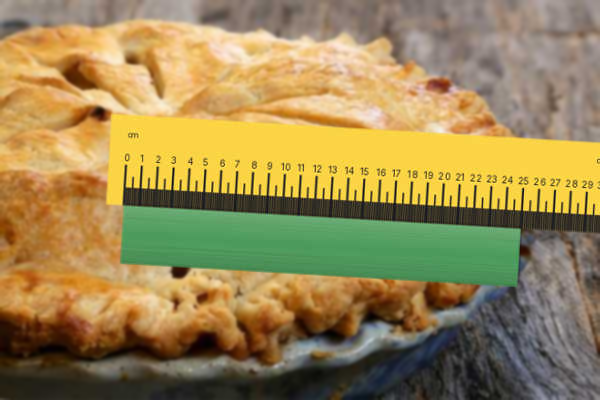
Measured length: 25 cm
